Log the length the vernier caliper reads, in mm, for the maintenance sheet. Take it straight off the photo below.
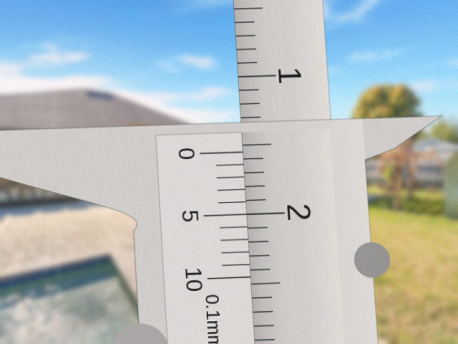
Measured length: 15.5 mm
